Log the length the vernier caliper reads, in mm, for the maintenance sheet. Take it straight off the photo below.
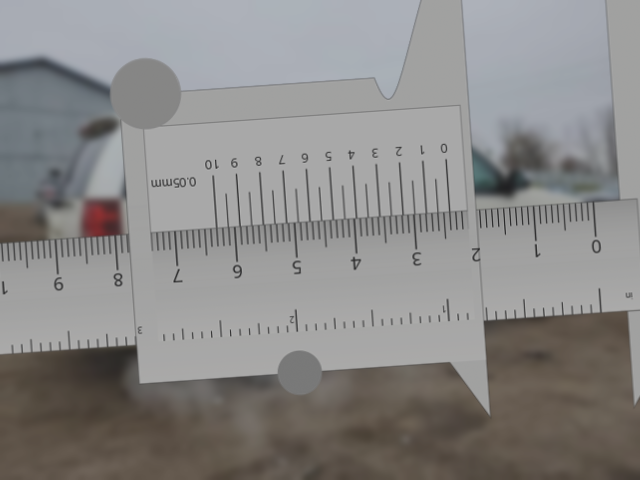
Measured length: 24.0 mm
